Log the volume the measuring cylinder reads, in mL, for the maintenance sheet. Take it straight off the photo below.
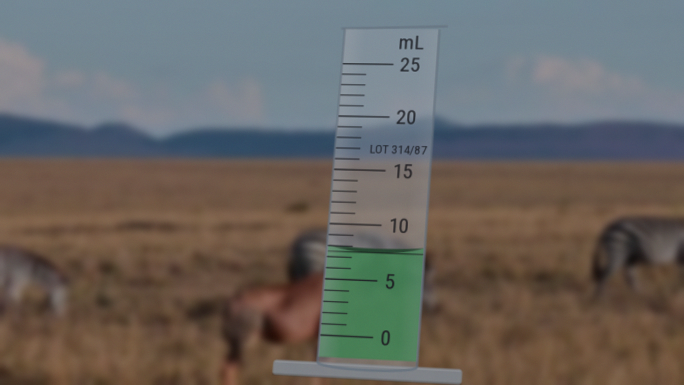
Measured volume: 7.5 mL
